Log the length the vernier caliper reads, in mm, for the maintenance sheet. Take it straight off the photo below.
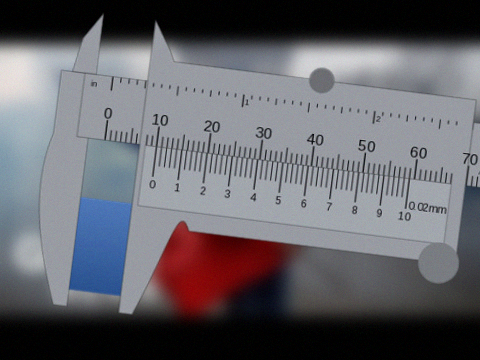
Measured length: 10.0 mm
